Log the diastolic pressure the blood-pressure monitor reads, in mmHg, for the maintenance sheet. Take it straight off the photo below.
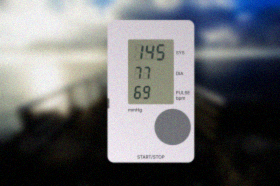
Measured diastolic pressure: 77 mmHg
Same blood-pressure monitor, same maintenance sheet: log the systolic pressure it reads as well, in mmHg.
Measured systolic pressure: 145 mmHg
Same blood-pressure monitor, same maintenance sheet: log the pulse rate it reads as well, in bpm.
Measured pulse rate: 69 bpm
